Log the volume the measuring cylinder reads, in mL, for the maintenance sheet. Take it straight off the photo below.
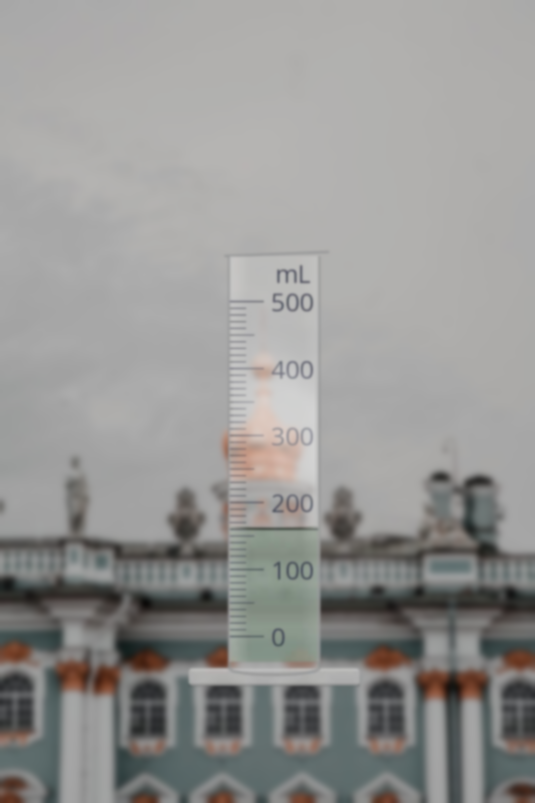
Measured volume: 160 mL
